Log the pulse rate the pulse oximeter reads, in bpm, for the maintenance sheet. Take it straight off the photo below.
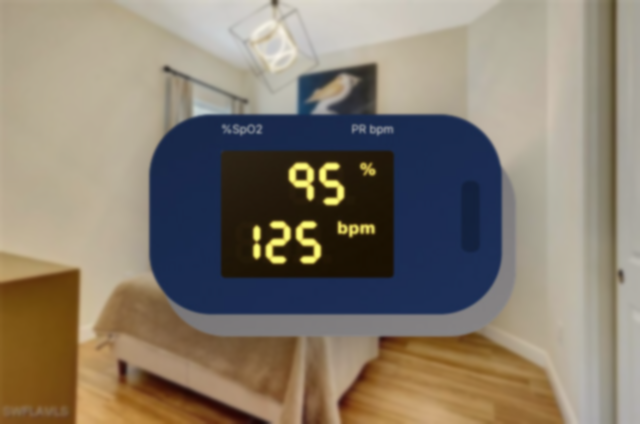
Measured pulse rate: 125 bpm
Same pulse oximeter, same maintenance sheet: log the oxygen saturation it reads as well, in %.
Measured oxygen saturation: 95 %
